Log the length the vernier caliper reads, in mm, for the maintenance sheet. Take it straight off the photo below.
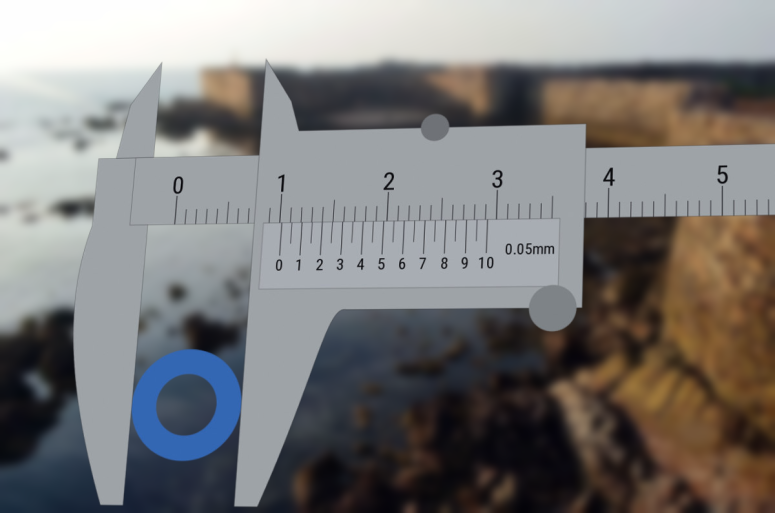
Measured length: 10.2 mm
